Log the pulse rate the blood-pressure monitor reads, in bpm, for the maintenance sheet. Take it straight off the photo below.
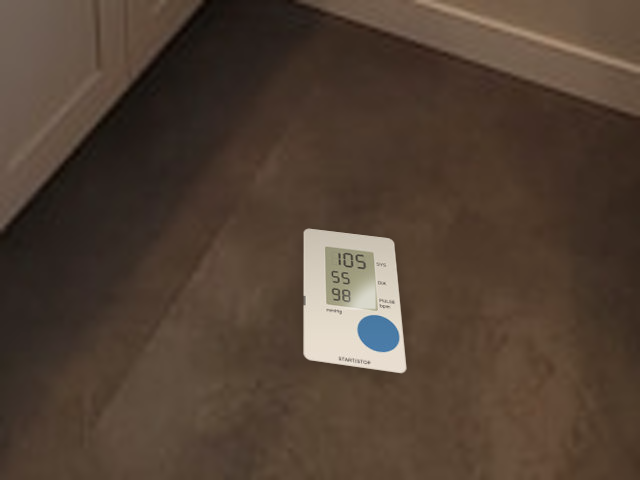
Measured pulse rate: 98 bpm
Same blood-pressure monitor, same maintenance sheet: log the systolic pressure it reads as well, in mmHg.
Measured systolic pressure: 105 mmHg
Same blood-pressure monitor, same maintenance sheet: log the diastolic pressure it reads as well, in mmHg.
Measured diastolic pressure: 55 mmHg
